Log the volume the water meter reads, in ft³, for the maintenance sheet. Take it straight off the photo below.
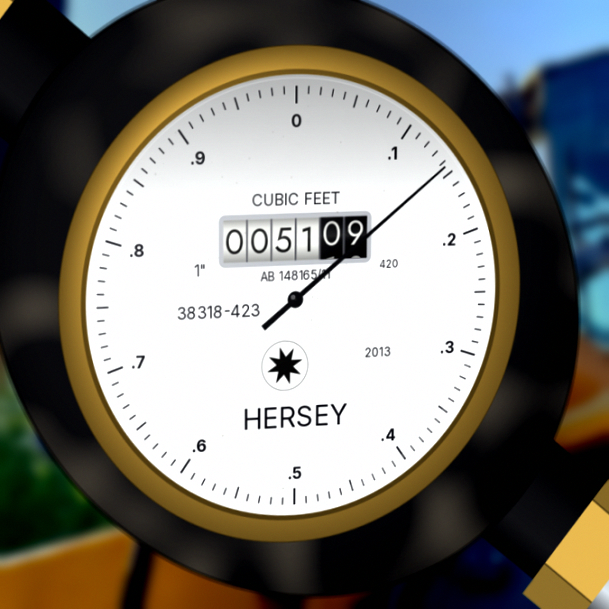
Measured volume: 5109.14 ft³
